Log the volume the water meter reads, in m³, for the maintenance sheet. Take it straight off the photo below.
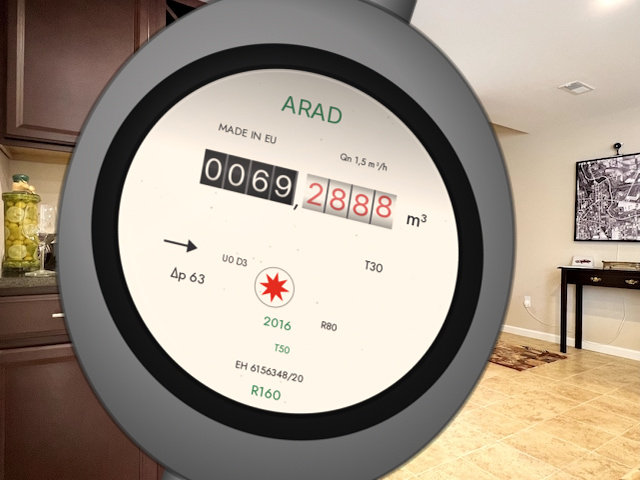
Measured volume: 69.2888 m³
